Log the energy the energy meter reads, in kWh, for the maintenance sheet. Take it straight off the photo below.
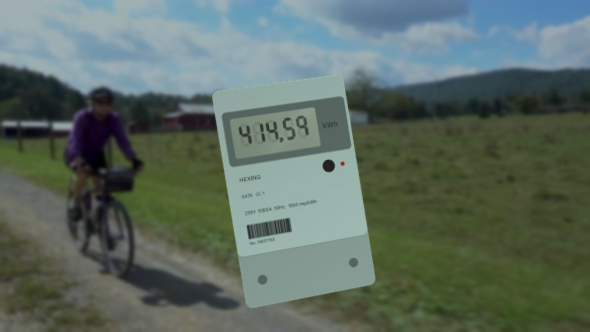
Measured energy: 414.59 kWh
